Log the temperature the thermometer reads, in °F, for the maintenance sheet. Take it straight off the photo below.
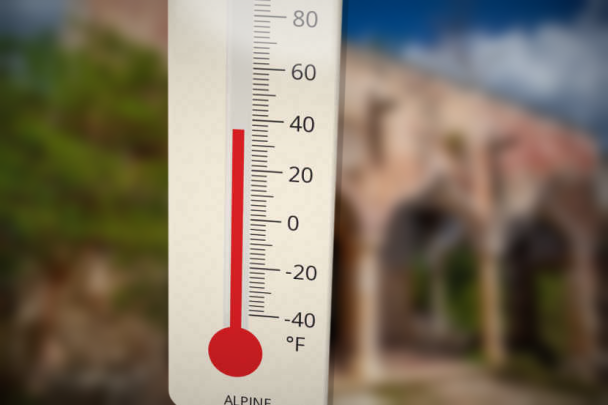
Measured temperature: 36 °F
